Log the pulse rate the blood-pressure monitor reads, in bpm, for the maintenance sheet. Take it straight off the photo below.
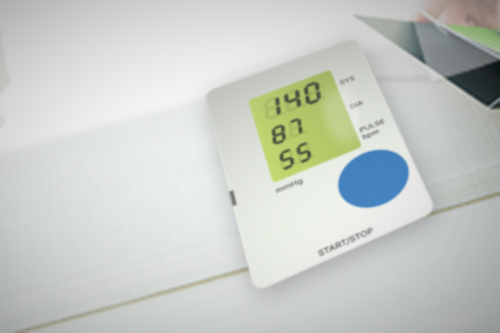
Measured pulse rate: 55 bpm
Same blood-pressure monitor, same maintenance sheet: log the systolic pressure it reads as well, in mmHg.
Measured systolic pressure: 140 mmHg
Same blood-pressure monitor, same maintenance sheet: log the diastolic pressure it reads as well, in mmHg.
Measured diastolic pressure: 87 mmHg
